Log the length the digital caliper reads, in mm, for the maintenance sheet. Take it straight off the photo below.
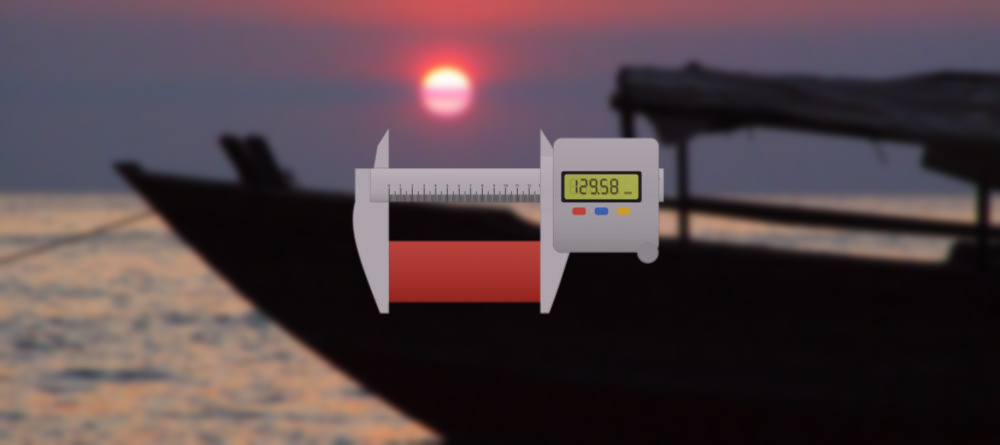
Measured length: 129.58 mm
